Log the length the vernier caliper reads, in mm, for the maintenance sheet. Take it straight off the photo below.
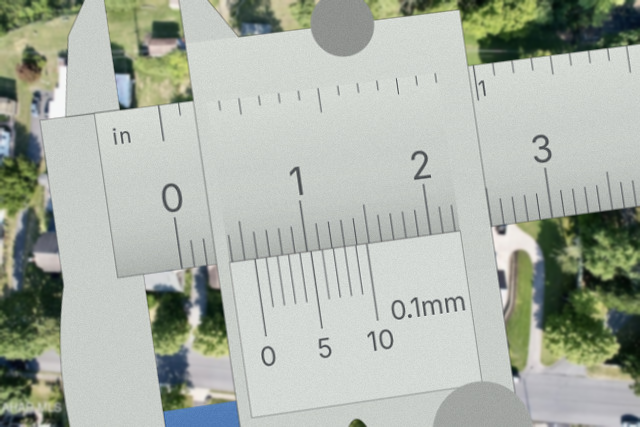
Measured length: 5.8 mm
